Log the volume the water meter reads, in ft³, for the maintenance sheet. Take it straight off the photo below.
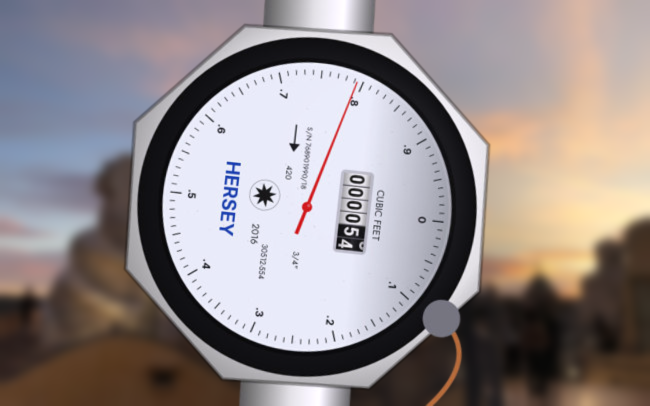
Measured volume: 53.79 ft³
